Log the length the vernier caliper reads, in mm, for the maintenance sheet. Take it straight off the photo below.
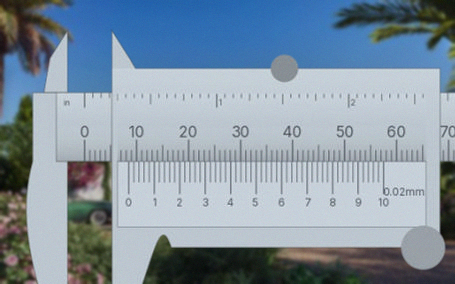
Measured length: 8.5 mm
